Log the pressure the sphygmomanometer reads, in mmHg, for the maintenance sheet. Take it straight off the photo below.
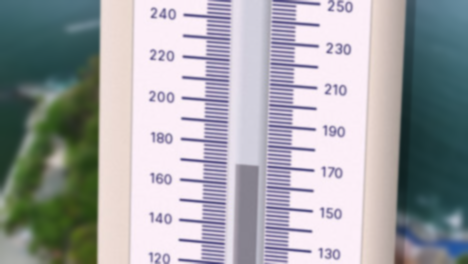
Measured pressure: 170 mmHg
